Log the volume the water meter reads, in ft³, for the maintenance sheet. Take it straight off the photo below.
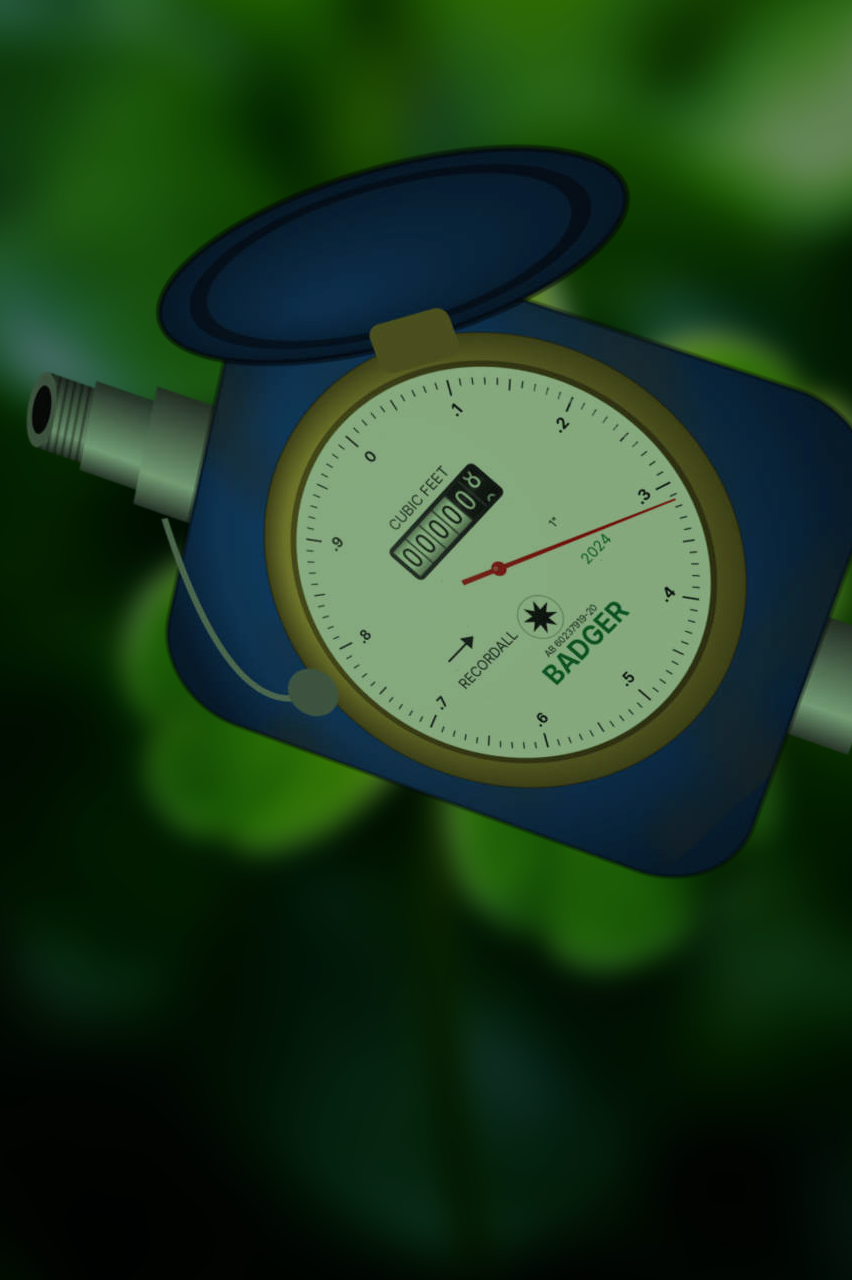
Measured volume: 8.31 ft³
